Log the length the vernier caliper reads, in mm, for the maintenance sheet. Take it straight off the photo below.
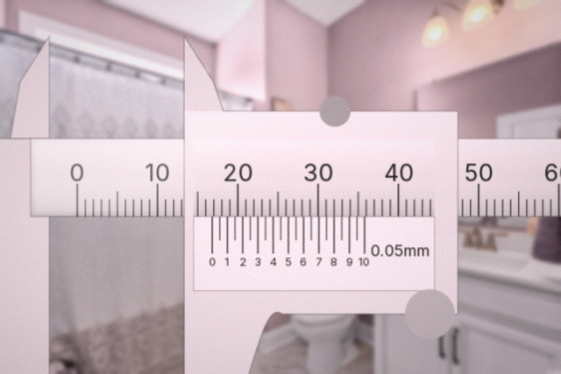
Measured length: 16.8 mm
